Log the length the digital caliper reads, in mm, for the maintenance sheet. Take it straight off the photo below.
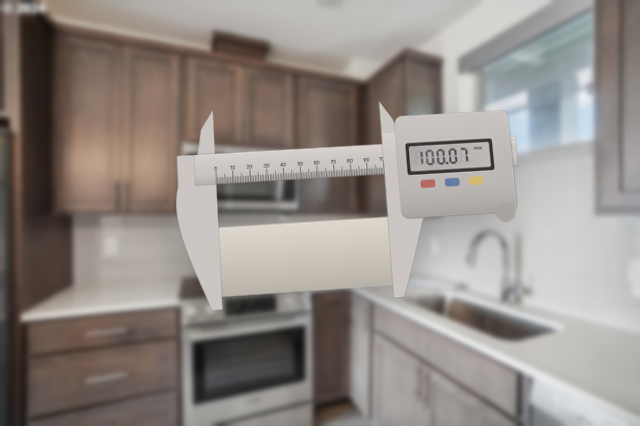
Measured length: 100.07 mm
